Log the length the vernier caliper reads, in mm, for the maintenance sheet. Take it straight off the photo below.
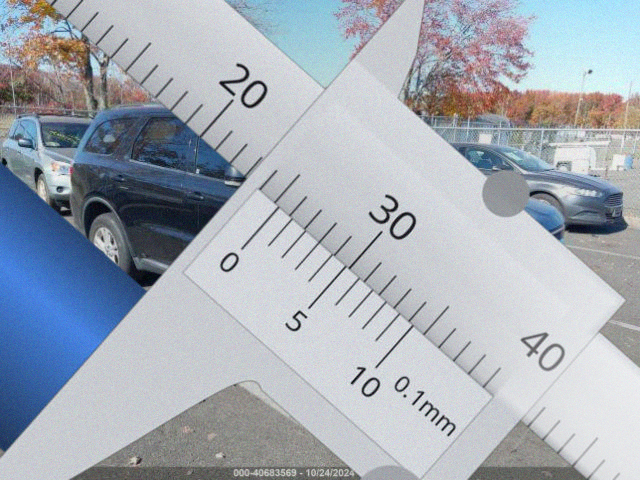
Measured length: 25.3 mm
